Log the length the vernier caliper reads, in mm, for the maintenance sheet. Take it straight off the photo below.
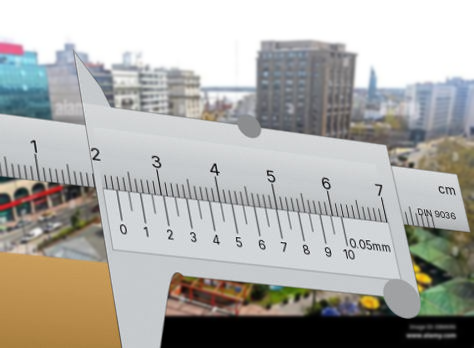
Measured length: 22.6 mm
